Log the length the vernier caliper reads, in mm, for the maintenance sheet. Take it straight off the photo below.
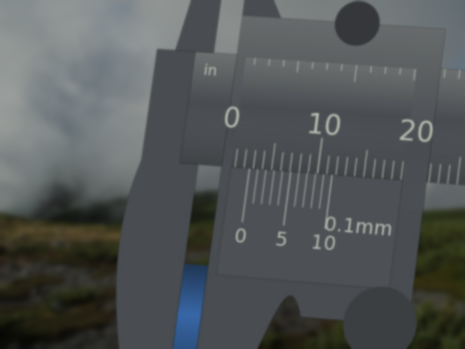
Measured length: 2.6 mm
